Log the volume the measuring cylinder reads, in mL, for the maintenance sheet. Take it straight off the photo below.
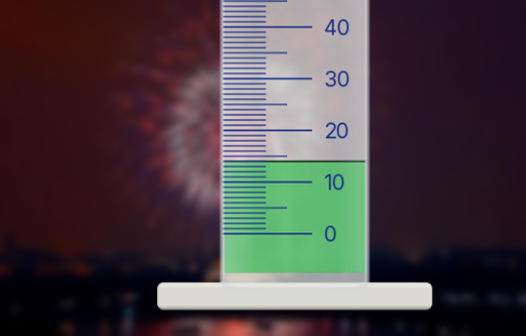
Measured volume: 14 mL
